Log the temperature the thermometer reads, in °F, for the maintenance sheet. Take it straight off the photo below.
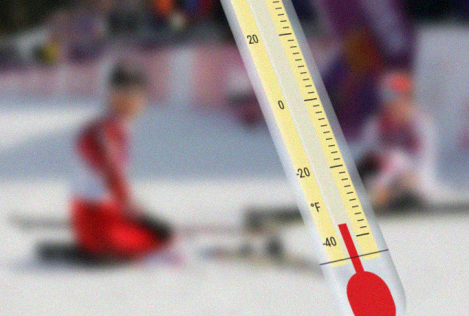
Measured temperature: -36 °F
